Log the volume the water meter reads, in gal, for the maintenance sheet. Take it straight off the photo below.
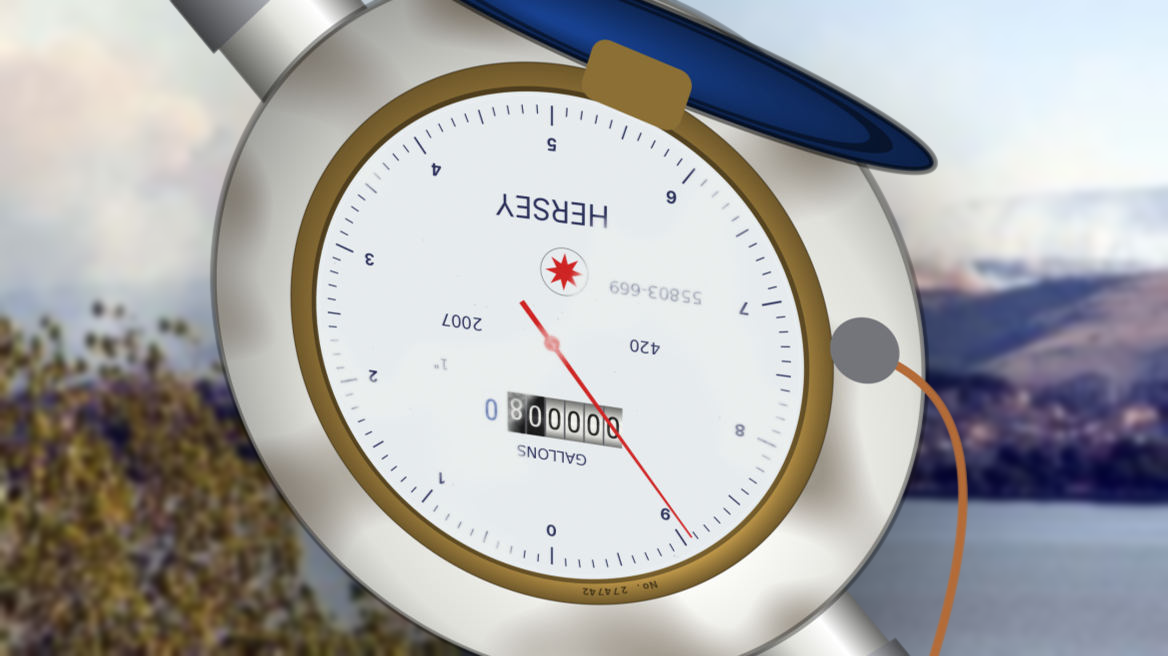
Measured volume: 78.9 gal
